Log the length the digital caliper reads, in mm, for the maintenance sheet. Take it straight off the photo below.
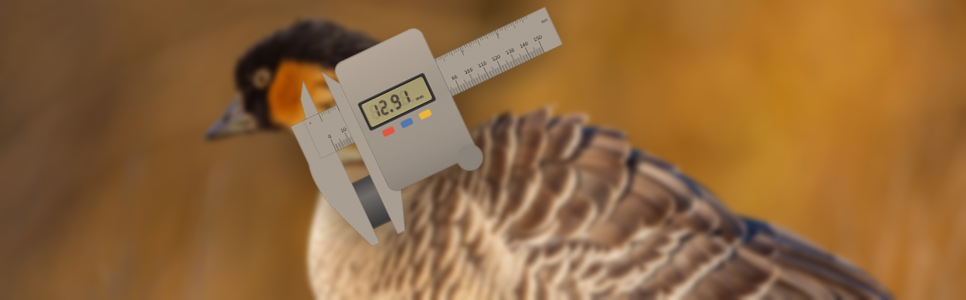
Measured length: 12.91 mm
